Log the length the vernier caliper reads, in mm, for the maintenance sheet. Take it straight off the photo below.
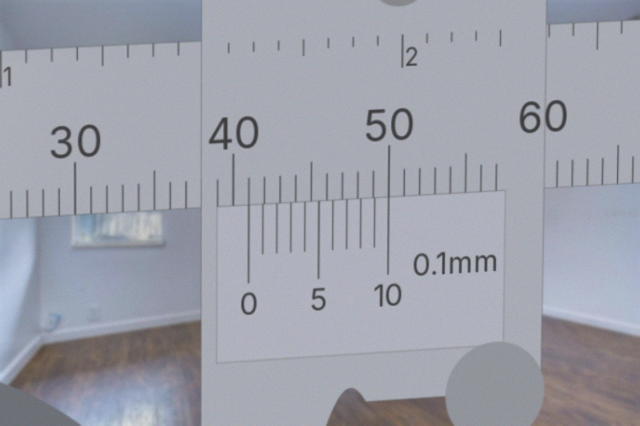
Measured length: 41.0 mm
